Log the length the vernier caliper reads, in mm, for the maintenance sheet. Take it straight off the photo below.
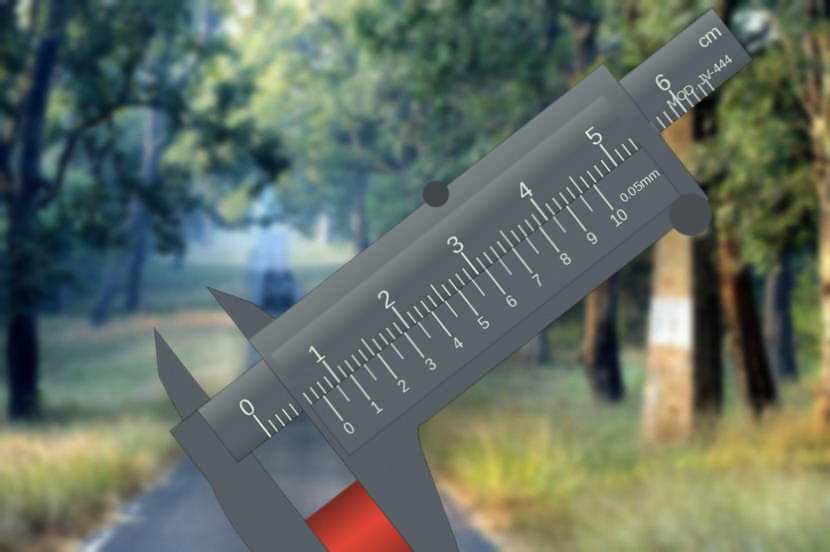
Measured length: 7.6 mm
